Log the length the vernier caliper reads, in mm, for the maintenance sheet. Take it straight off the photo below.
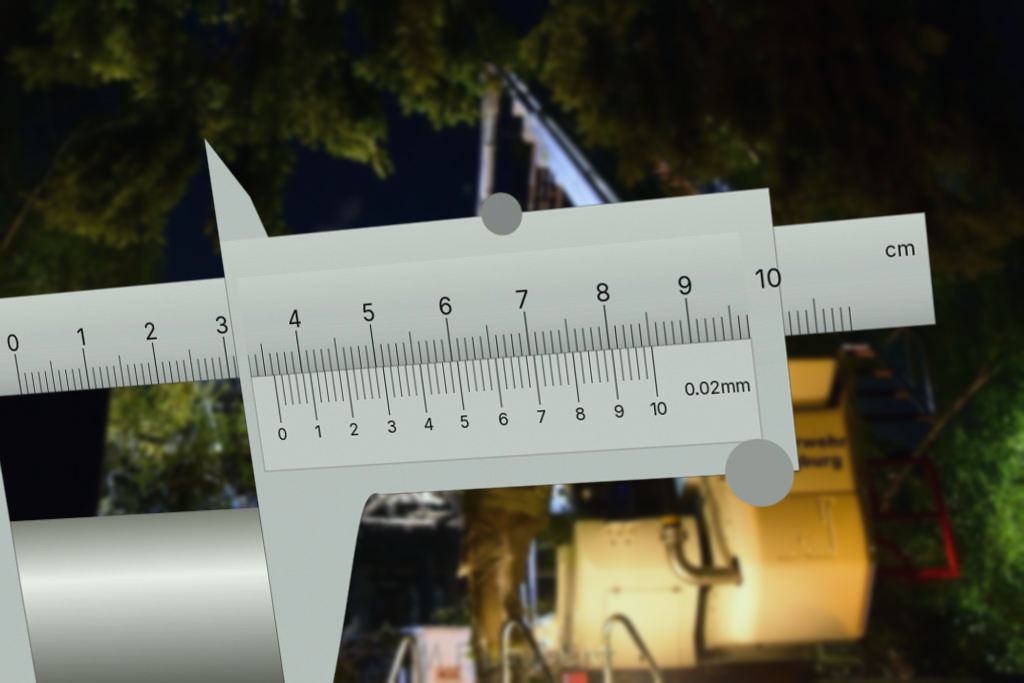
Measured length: 36.2 mm
